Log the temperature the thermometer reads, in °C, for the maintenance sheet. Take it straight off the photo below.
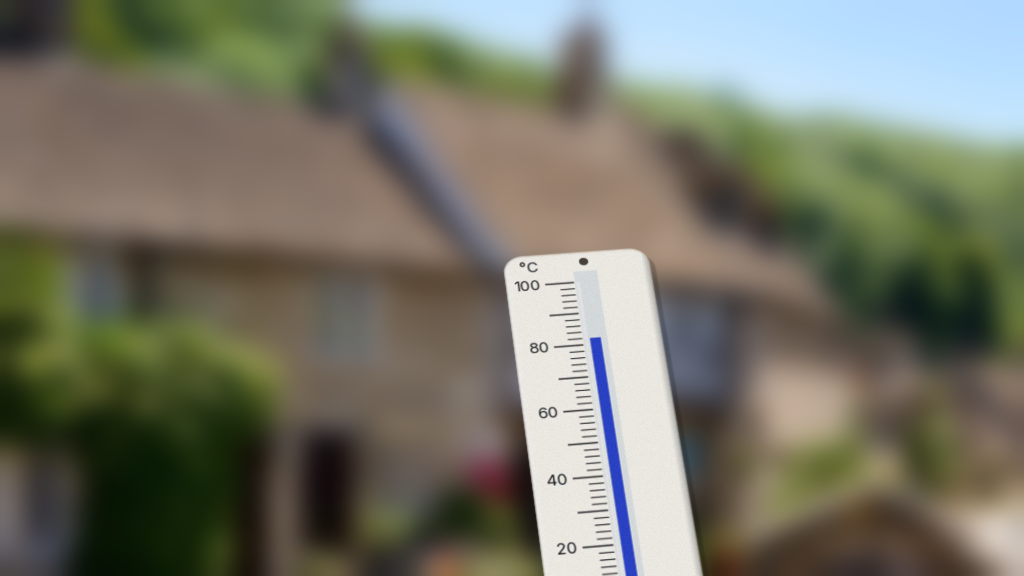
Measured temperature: 82 °C
